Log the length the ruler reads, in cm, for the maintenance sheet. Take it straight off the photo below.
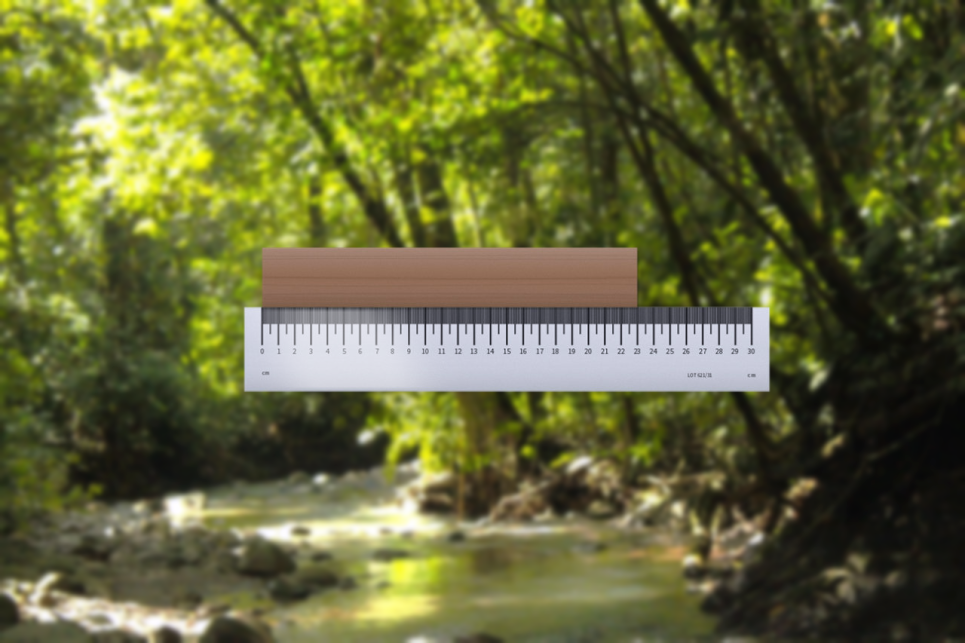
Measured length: 23 cm
